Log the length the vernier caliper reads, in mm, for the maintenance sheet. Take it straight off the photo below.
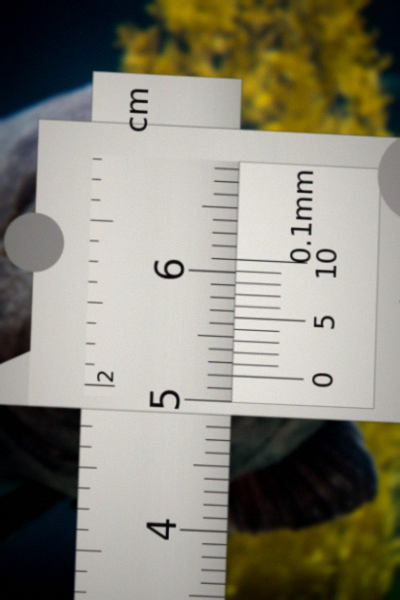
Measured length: 52.0 mm
